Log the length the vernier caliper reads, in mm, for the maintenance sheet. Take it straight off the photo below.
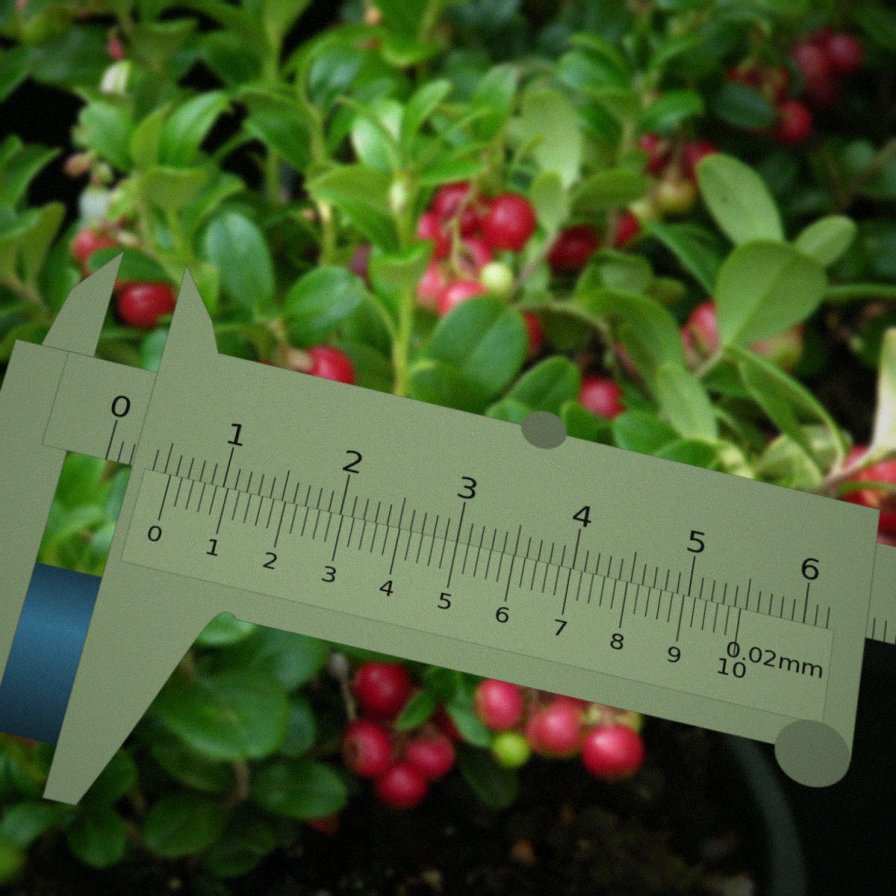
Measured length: 5.5 mm
